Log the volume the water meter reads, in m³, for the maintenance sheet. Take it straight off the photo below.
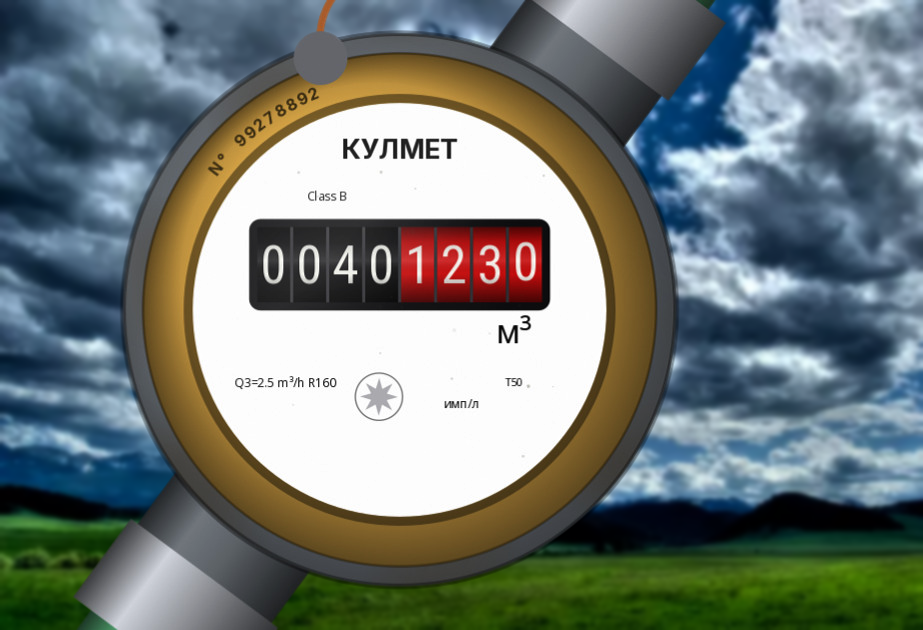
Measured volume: 40.1230 m³
